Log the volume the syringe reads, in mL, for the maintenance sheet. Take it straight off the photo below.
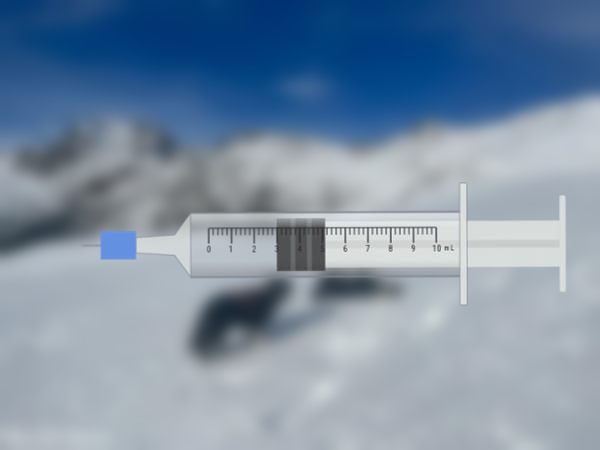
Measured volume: 3 mL
